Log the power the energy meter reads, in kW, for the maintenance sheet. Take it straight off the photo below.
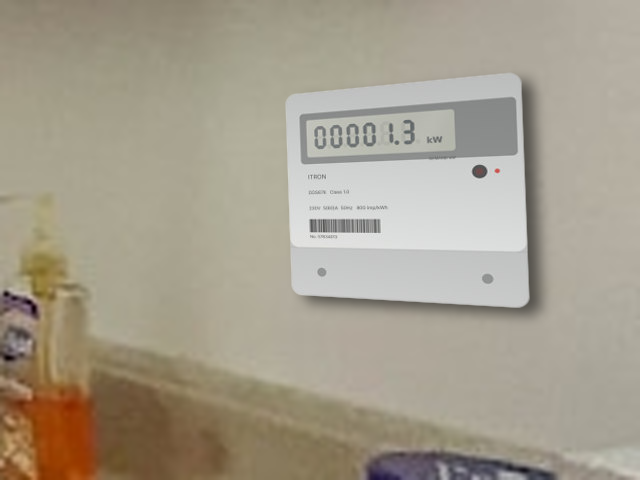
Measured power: 1.3 kW
